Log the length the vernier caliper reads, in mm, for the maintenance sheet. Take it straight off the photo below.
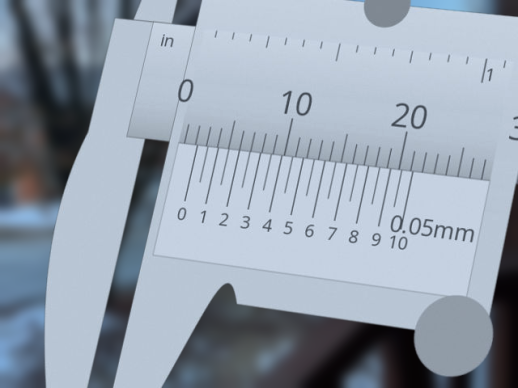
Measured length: 2.2 mm
